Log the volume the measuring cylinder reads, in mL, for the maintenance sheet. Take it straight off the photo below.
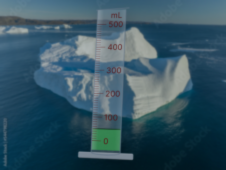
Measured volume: 50 mL
